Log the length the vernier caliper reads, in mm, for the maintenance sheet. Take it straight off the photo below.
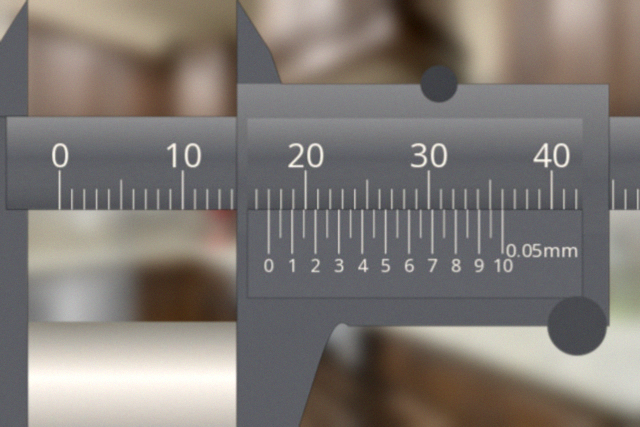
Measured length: 17.0 mm
